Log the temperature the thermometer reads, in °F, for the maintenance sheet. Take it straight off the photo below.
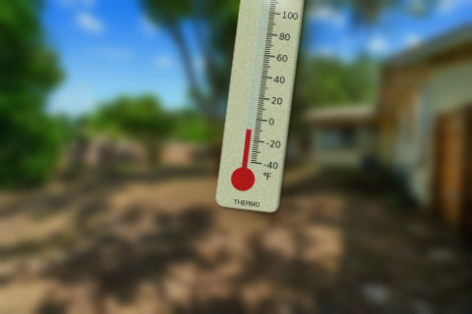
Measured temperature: -10 °F
